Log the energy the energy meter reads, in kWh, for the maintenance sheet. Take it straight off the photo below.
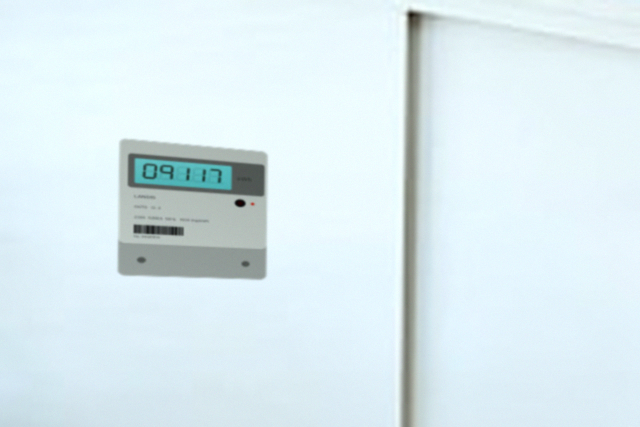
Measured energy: 9117 kWh
